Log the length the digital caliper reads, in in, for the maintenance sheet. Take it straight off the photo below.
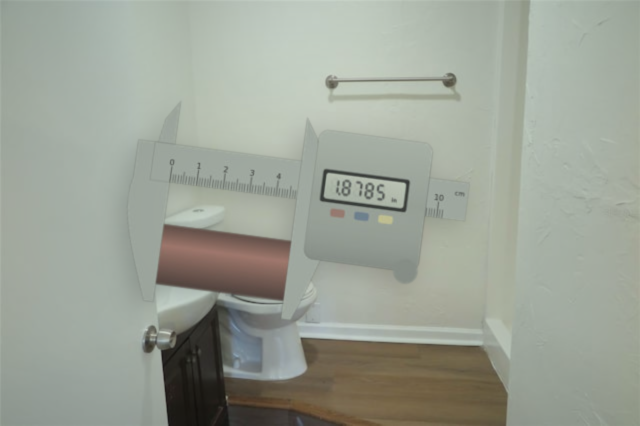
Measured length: 1.8785 in
